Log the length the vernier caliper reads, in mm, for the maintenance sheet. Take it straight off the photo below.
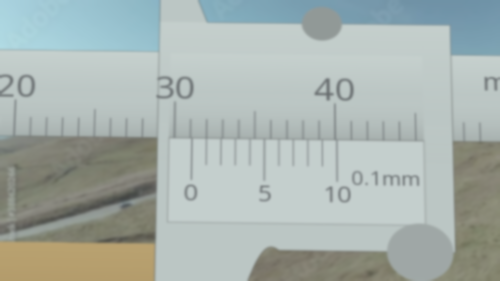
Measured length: 31.1 mm
